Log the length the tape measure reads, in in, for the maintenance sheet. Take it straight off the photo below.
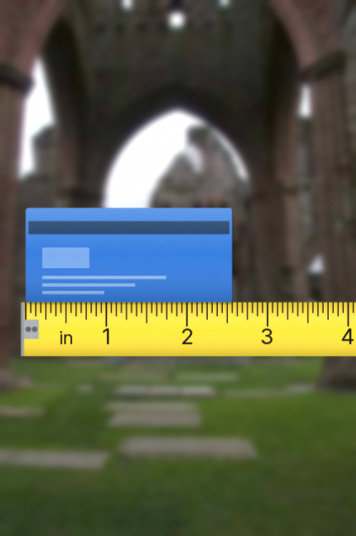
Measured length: 2.5625 in
